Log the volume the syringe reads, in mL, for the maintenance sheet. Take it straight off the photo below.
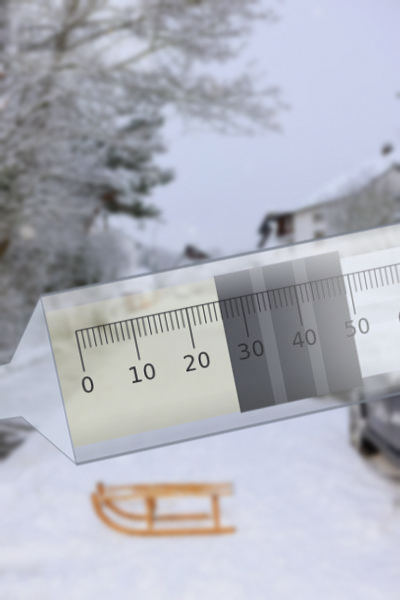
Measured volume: 26 mL
